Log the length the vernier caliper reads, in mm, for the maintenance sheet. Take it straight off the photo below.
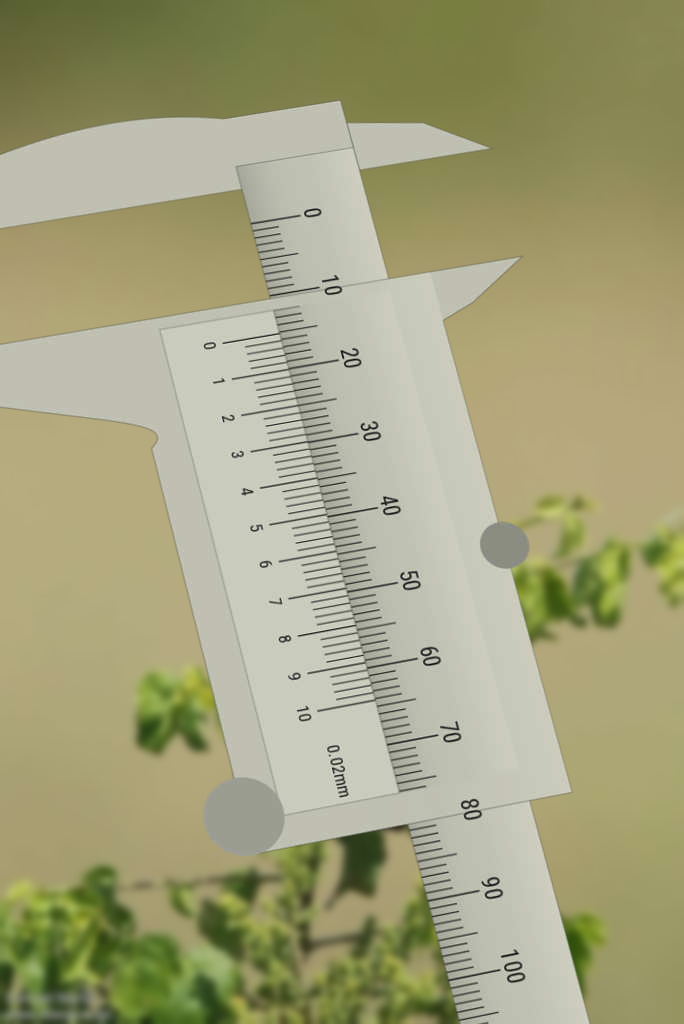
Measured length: 15.2 mm
